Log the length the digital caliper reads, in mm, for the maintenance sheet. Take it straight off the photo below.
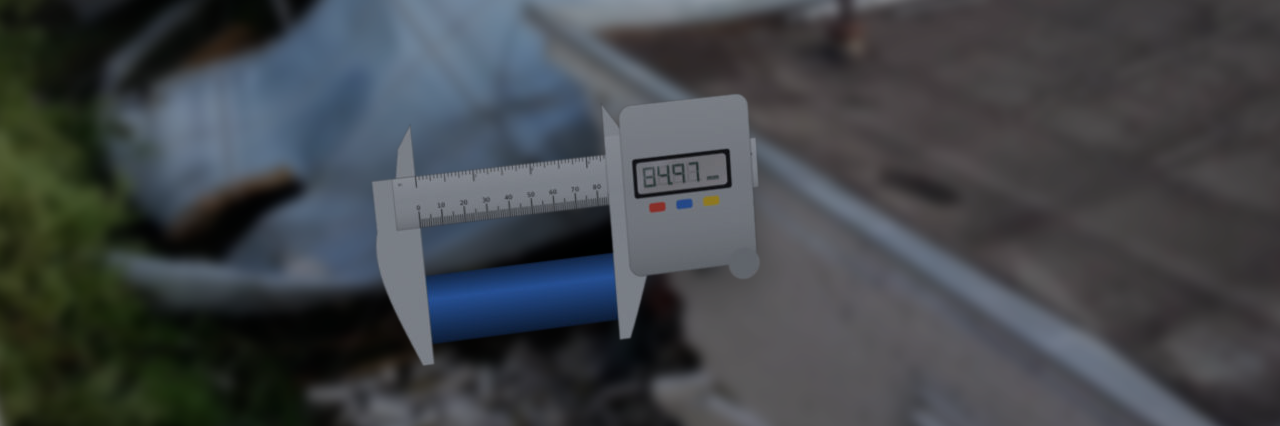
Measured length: 84.97 mm
